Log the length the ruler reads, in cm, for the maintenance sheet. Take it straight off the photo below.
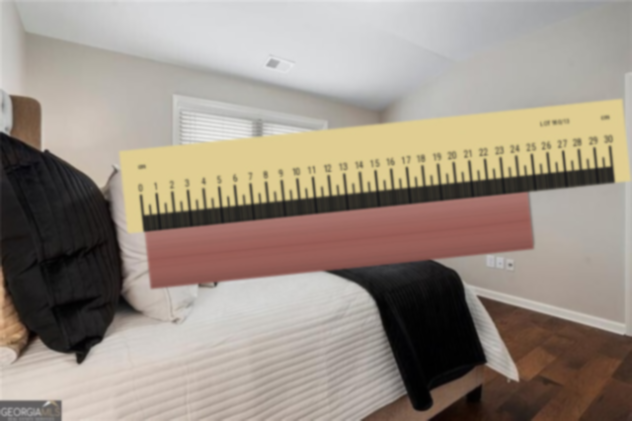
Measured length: 24.5 cm
